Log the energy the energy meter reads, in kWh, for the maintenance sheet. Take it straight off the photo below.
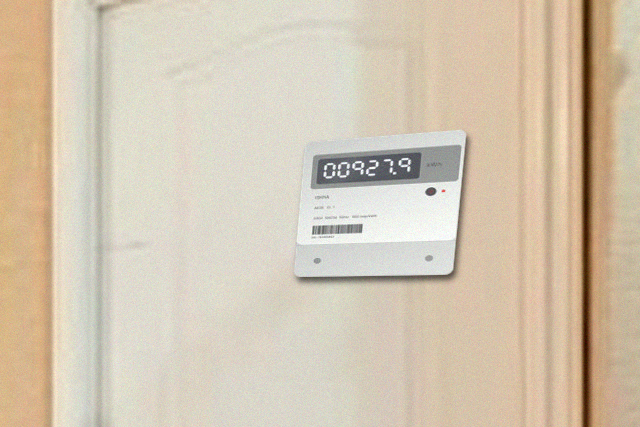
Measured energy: 927.9 kWh
